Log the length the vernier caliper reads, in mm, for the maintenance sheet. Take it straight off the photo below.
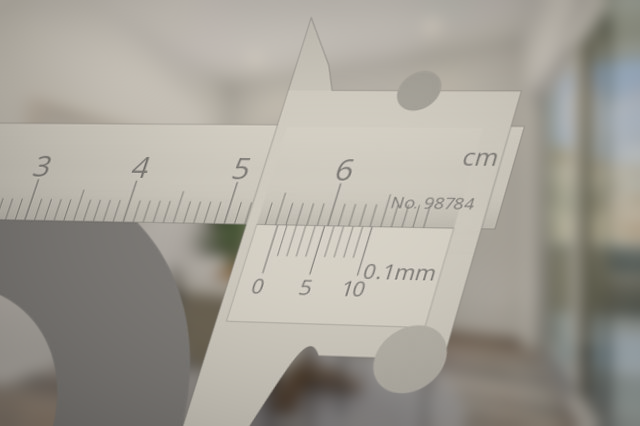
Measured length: 55.2 mm
